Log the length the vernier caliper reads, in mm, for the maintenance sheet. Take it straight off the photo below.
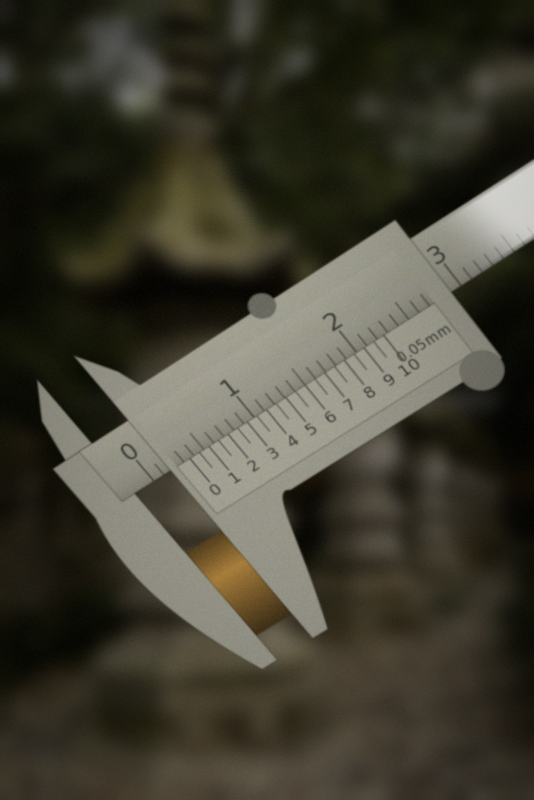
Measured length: 3.6 mm
